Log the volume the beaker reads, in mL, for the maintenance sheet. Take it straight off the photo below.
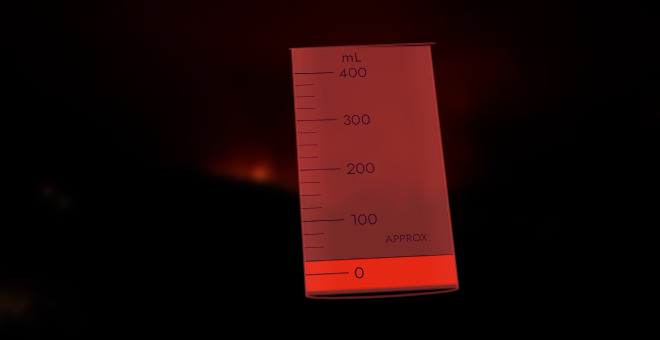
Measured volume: 25 mL
